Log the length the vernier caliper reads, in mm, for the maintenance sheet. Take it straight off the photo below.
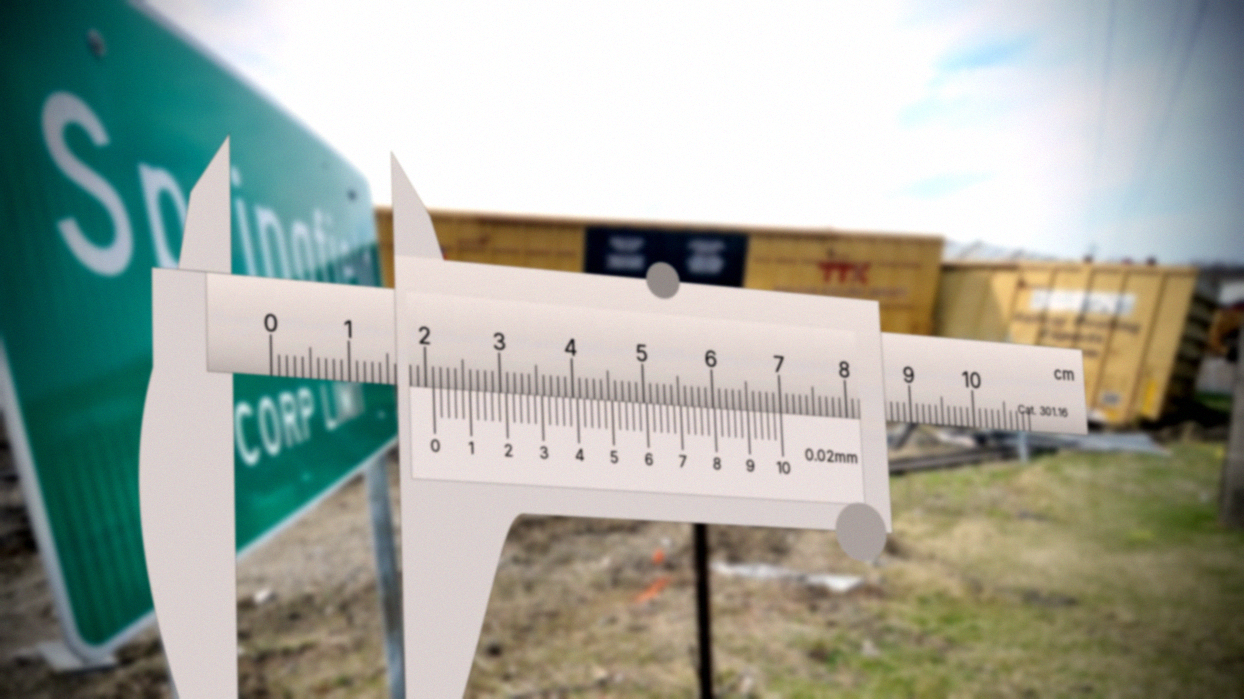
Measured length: 21.0 mm
